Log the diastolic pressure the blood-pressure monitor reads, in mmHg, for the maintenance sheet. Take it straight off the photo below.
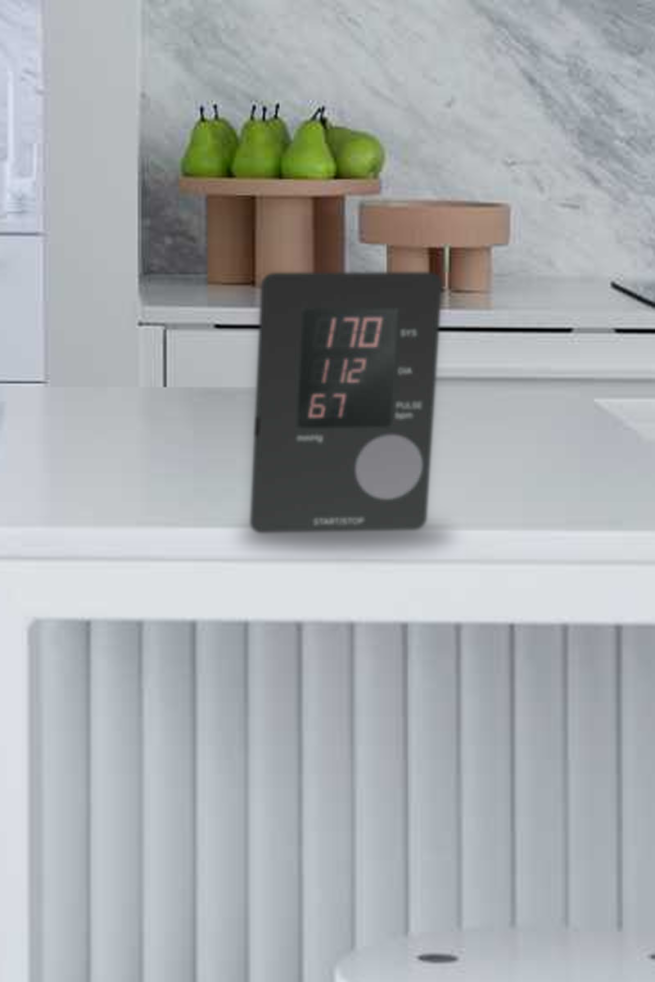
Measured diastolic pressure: 112 mmHg
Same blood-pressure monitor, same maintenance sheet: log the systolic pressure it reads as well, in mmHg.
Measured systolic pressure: 170 mmHg
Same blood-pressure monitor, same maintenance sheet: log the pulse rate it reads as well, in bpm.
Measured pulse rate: 67 bpm
